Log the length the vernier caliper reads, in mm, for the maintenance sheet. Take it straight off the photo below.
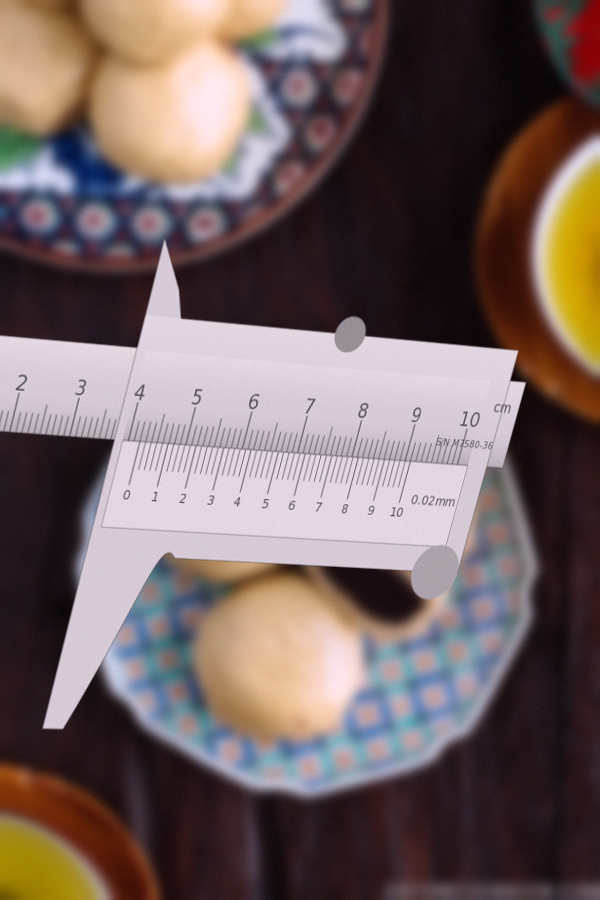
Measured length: 42.0 mm
